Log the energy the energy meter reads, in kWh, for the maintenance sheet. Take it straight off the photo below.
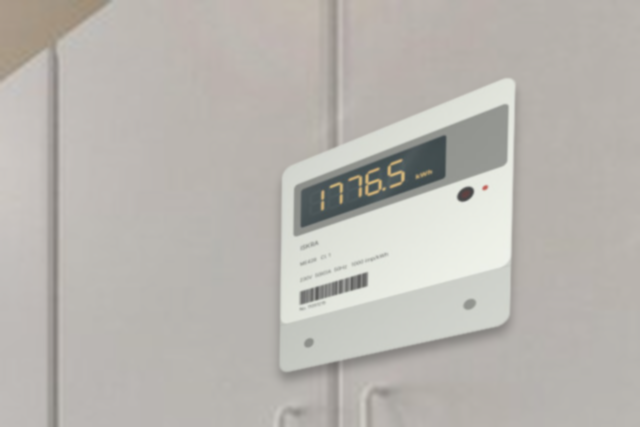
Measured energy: 1776.5 kWh
